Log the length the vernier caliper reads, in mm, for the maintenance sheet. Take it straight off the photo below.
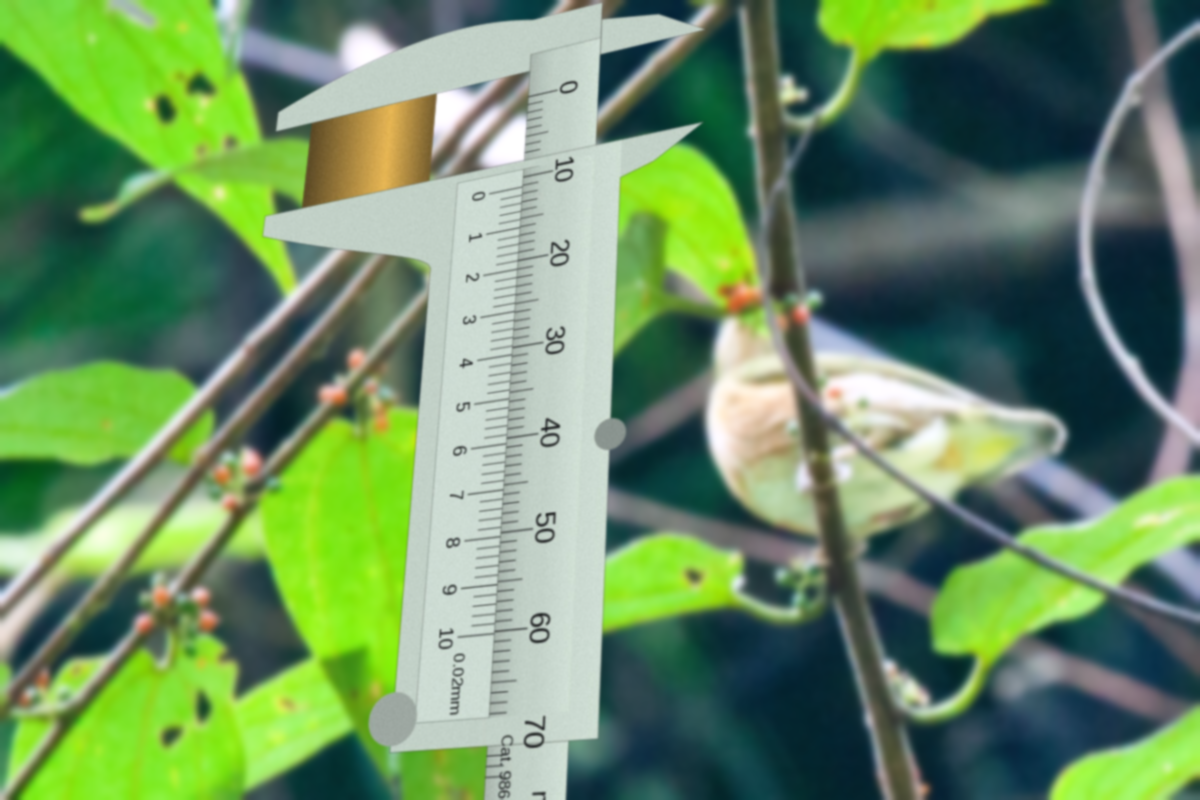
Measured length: 11.2 mm
